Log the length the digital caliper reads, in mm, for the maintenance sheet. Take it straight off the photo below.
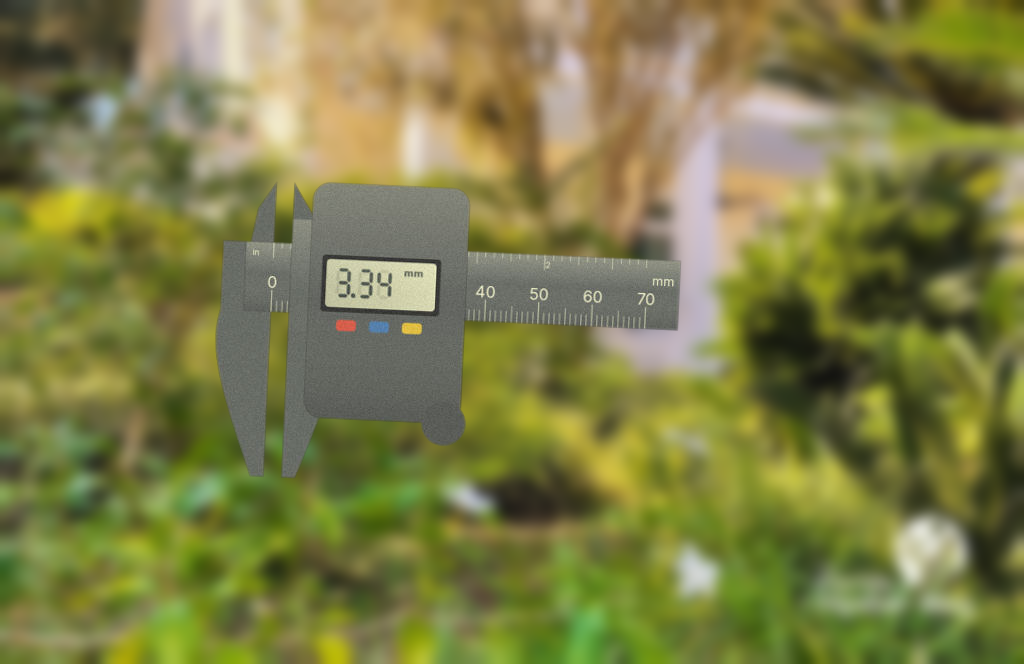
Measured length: 3.34 mm
